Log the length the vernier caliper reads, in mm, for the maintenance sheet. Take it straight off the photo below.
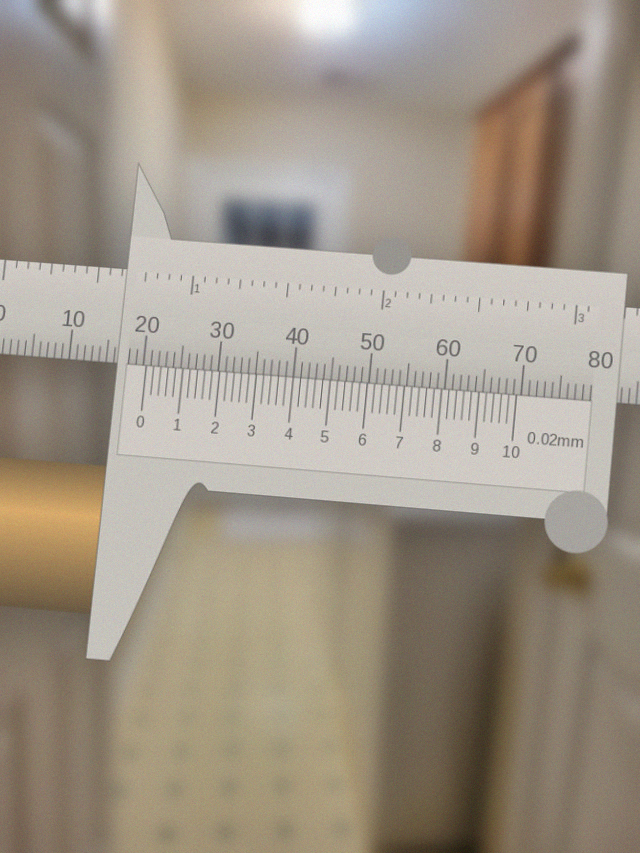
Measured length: 20.4 mm
